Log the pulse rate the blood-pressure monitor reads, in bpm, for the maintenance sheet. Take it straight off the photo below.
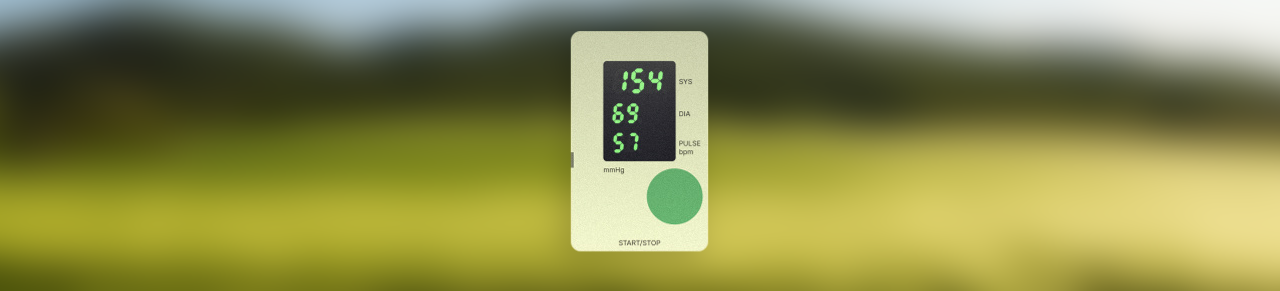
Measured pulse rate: 57 bpm
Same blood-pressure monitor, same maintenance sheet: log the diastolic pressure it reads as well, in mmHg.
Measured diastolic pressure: 69 mmHg
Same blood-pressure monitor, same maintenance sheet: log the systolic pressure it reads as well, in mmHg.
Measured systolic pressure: 154 mmHg
